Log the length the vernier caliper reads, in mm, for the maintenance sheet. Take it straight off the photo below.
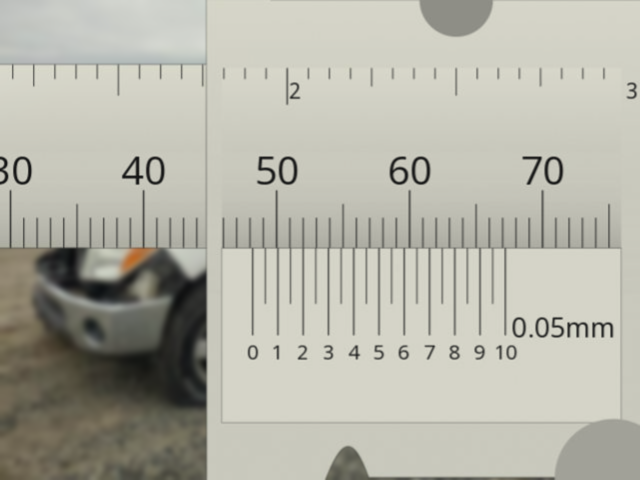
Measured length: 48.2 mm
